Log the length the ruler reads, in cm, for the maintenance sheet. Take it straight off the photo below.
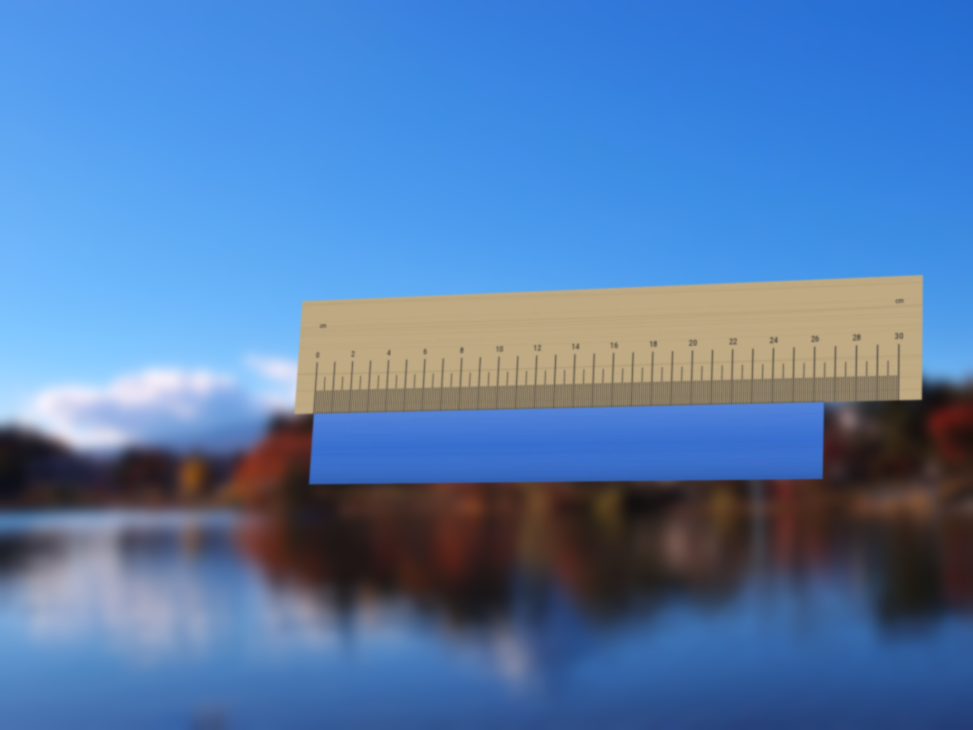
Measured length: 26.5 cm
